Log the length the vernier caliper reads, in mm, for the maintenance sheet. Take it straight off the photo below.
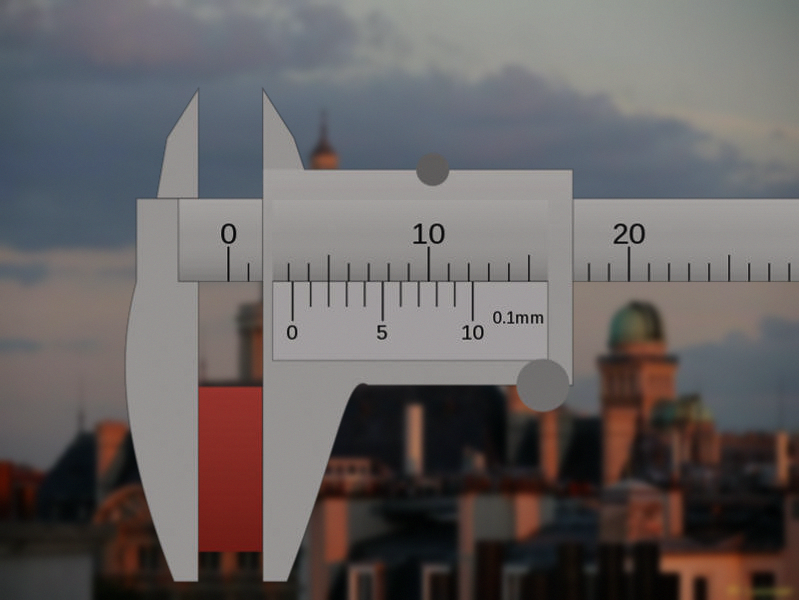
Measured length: 3.2 mm
